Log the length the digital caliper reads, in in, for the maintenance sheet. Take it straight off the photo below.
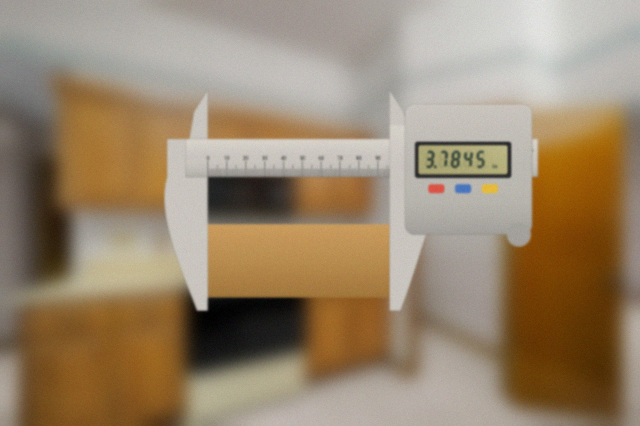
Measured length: 3.7845 in
